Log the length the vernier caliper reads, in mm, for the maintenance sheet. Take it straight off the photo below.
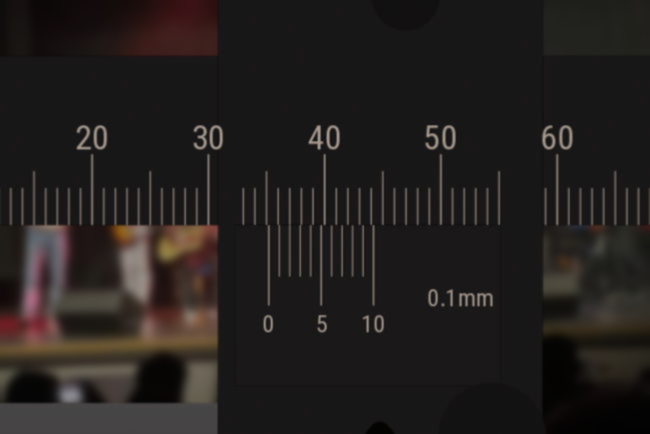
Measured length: 35.2 mm
